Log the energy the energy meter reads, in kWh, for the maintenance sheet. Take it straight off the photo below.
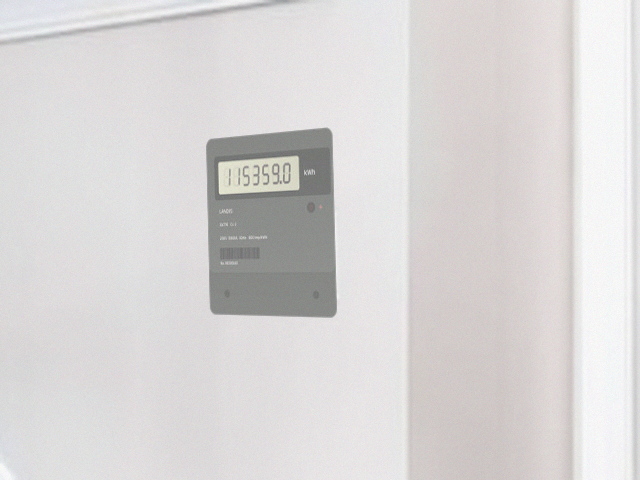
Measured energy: 115359.0 kWh
